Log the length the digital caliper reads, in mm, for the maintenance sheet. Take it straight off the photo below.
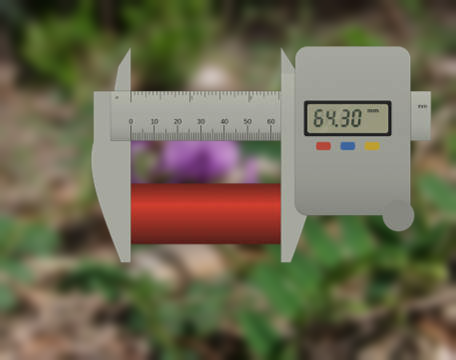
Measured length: 64.30 mm
